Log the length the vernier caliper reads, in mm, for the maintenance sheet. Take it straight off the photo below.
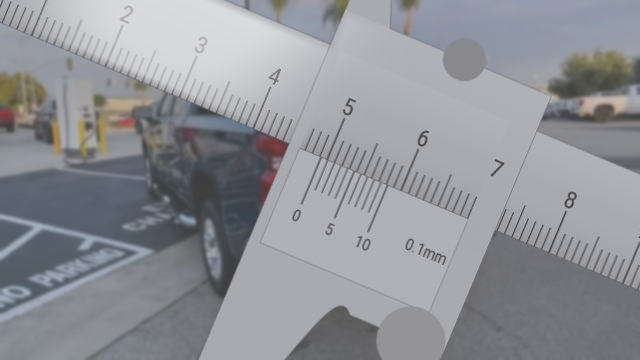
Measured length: 49.2 mm
